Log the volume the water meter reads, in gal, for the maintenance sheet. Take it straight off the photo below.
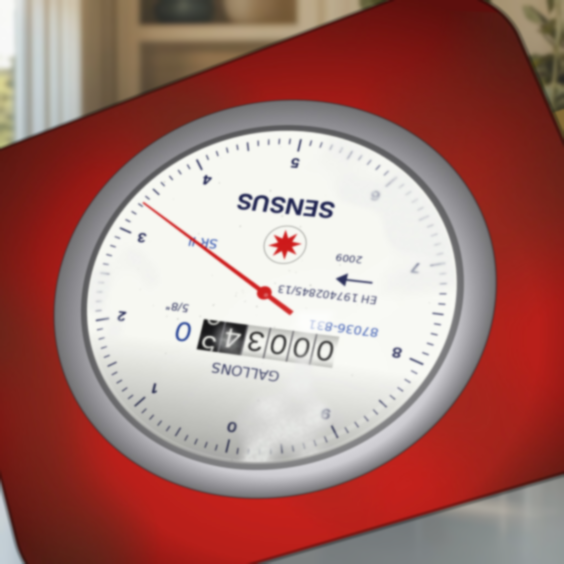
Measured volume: 3453.3 gal
